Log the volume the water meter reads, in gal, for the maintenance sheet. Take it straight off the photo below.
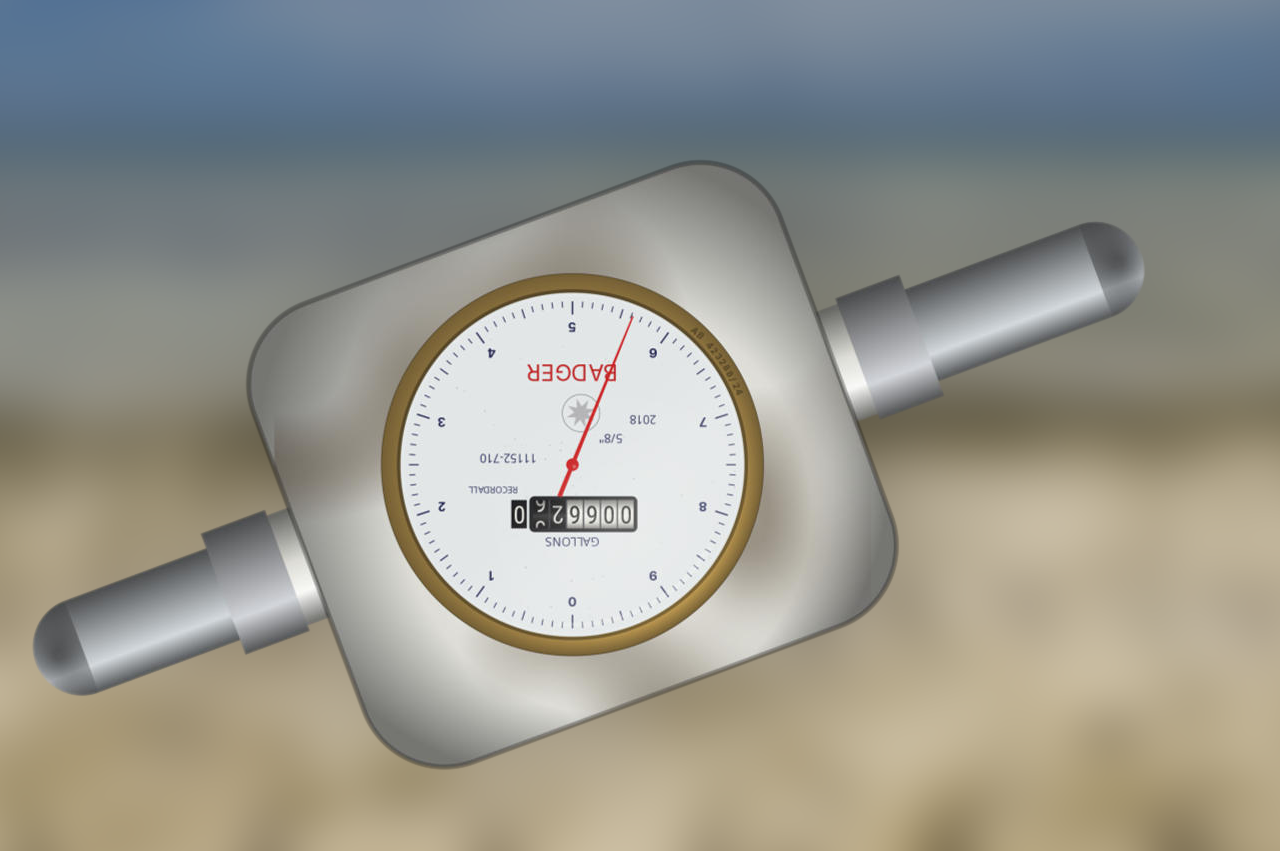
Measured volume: 66255.6 gal
